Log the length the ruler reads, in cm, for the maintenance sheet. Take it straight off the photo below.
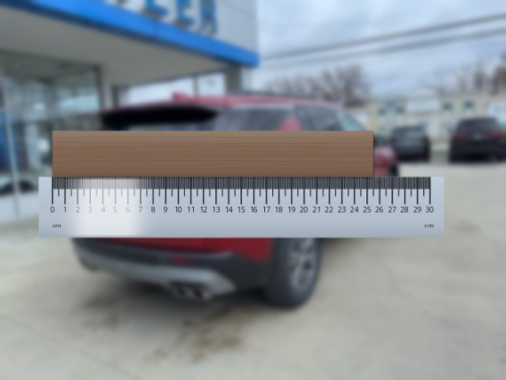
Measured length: 25.5 cm
